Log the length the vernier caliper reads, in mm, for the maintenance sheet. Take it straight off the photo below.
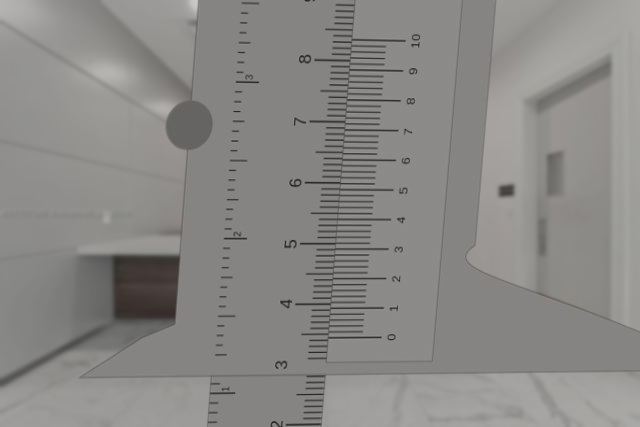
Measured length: 34.4 mm
